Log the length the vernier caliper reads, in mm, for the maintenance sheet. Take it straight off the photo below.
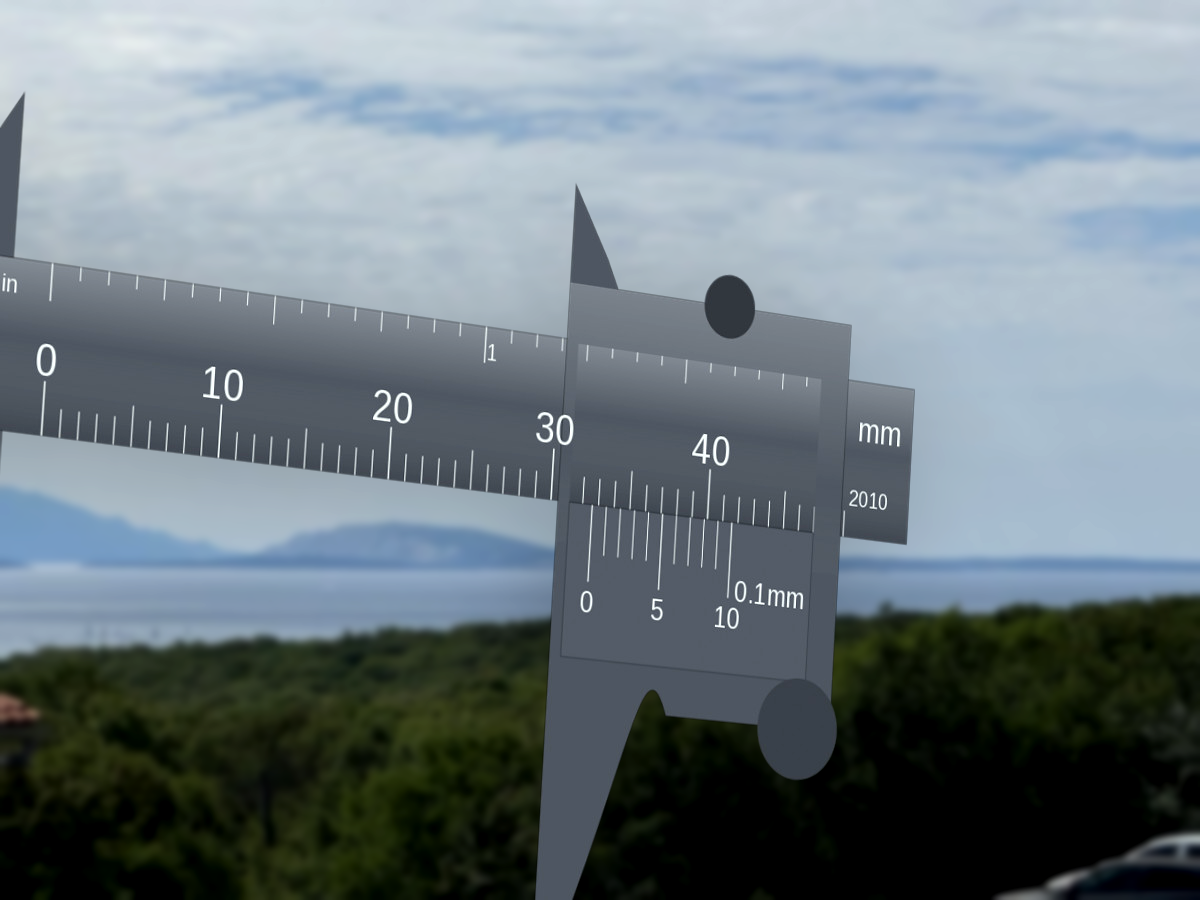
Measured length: 32.6 mm
